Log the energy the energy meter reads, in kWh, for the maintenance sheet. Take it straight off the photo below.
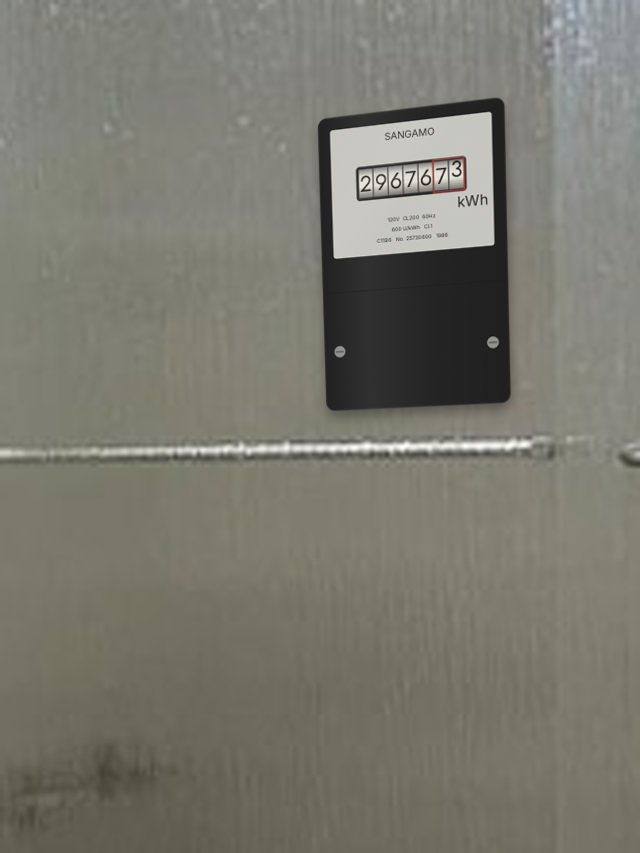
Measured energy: 29676.73 kWh
